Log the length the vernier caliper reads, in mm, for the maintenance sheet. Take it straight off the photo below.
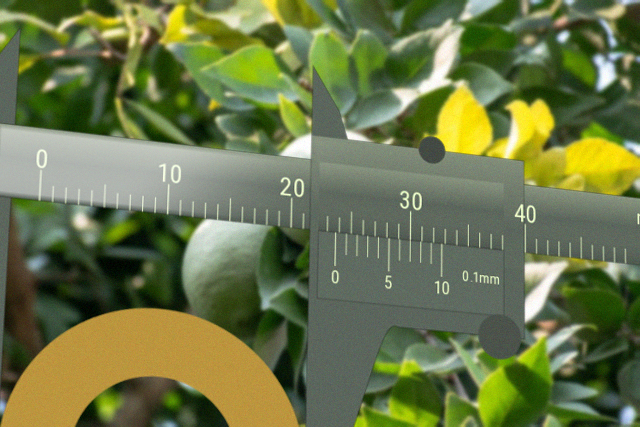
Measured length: 23.7 mm
